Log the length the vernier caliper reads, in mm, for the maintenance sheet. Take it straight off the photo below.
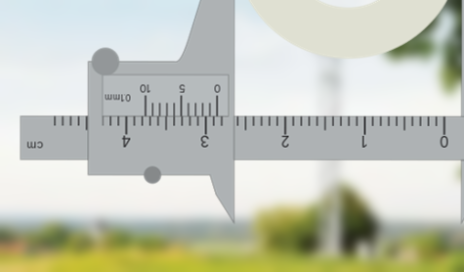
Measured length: 28.6 mm
